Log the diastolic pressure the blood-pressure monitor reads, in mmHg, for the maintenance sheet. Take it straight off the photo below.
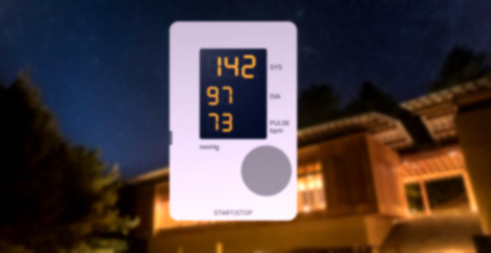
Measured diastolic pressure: 97 mmHg
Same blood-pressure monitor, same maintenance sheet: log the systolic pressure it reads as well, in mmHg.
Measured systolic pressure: 142 mmHg
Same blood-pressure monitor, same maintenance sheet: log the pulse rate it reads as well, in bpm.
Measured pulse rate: 73 bpm
